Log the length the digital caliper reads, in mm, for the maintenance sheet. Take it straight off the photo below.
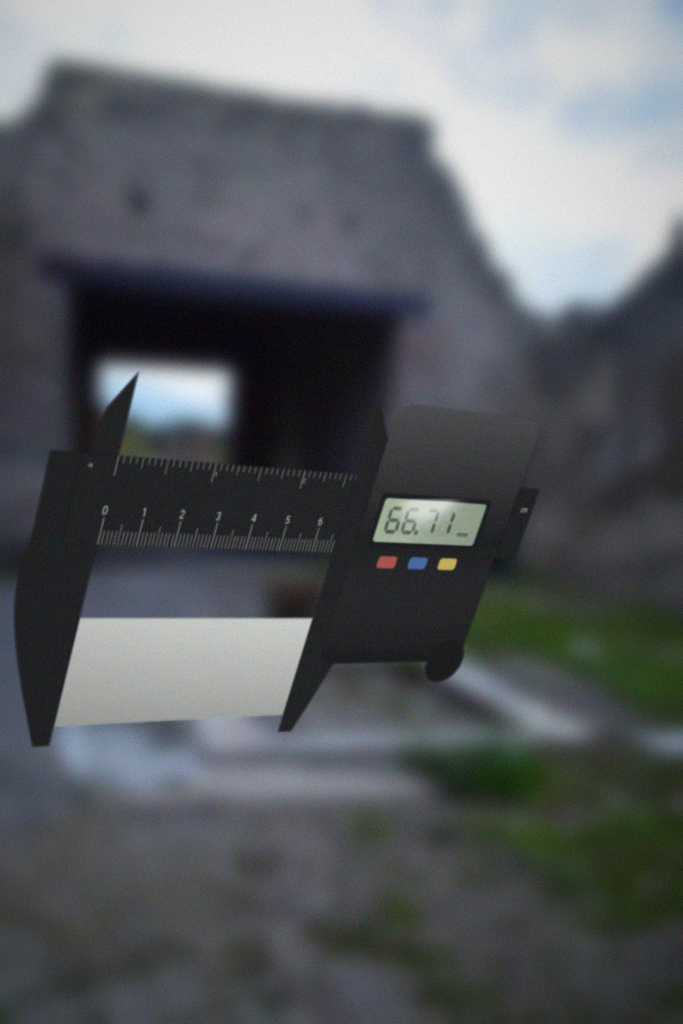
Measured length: 66.71 mm
